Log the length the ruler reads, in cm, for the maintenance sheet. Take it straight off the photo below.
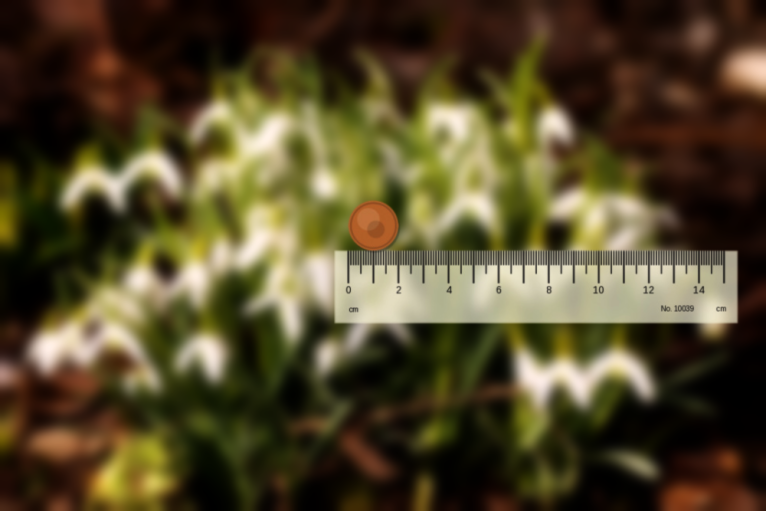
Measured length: 2 cm
